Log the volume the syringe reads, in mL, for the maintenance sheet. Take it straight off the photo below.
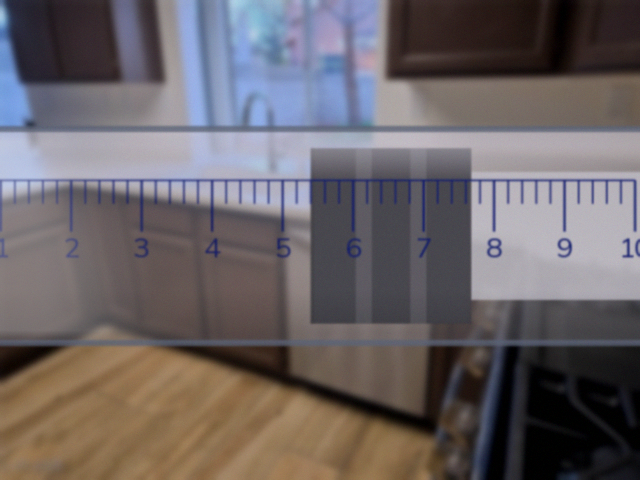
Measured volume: 5.4 mL
